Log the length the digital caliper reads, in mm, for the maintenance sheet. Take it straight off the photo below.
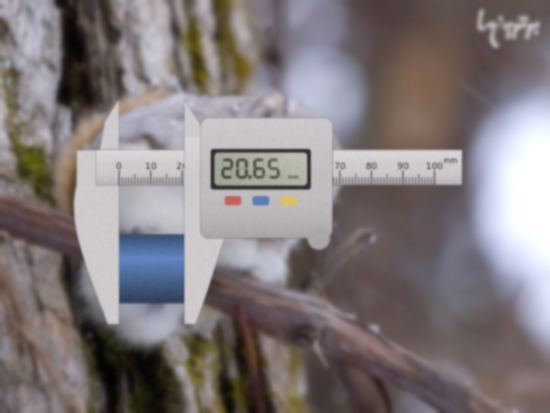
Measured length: 20.65 mm
